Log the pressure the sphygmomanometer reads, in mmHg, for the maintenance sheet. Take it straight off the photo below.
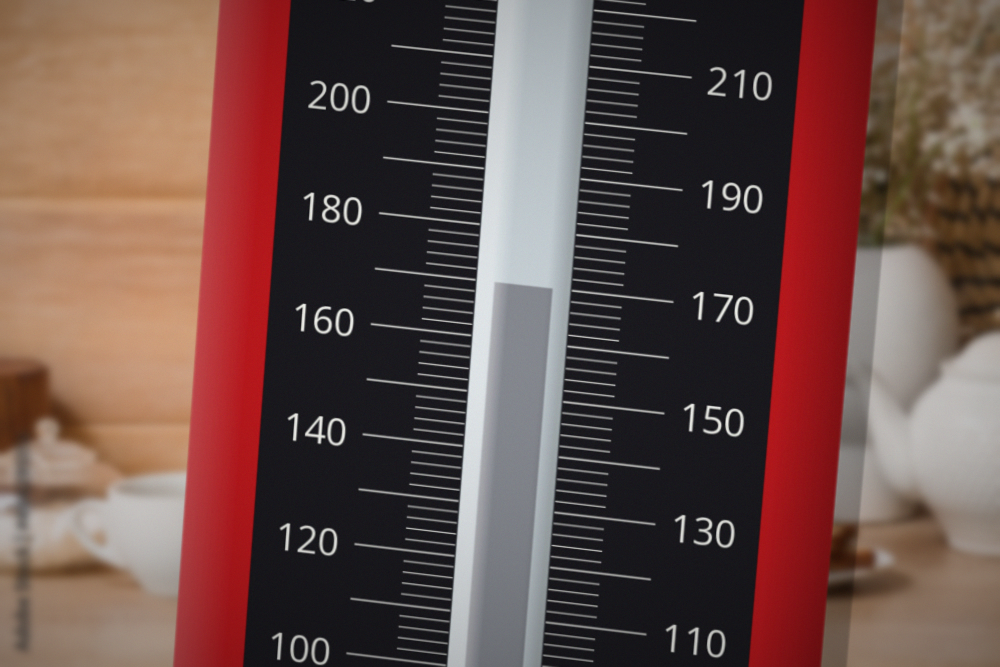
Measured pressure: 170 mmHg
